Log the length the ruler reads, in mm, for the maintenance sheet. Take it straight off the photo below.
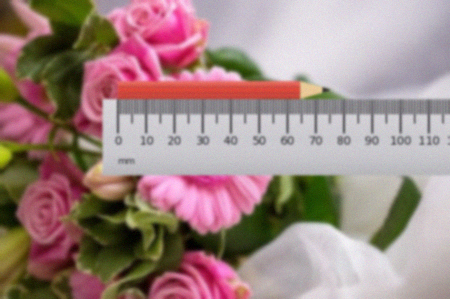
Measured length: 75 mm
